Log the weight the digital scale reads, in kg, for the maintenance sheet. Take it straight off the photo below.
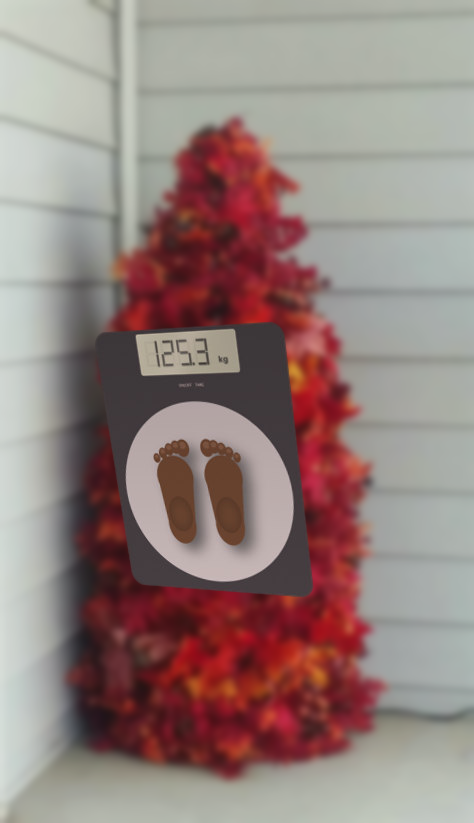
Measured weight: 125.3 kg
